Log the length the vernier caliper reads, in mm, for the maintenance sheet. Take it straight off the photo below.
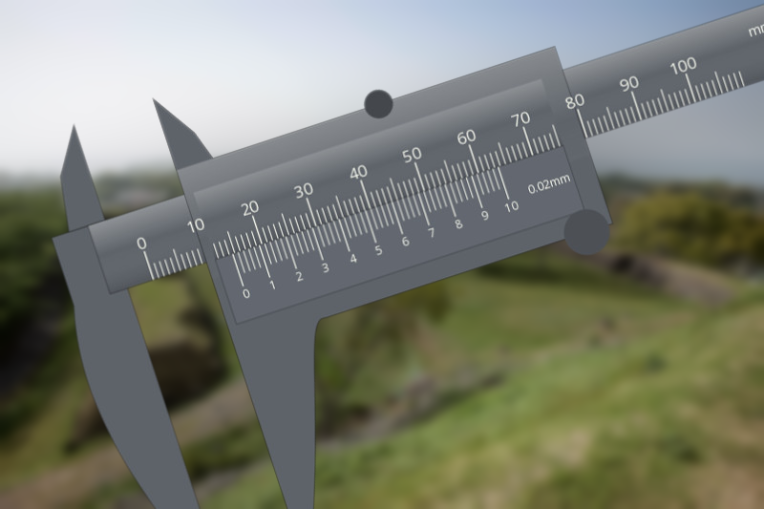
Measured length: 14.6 mm
